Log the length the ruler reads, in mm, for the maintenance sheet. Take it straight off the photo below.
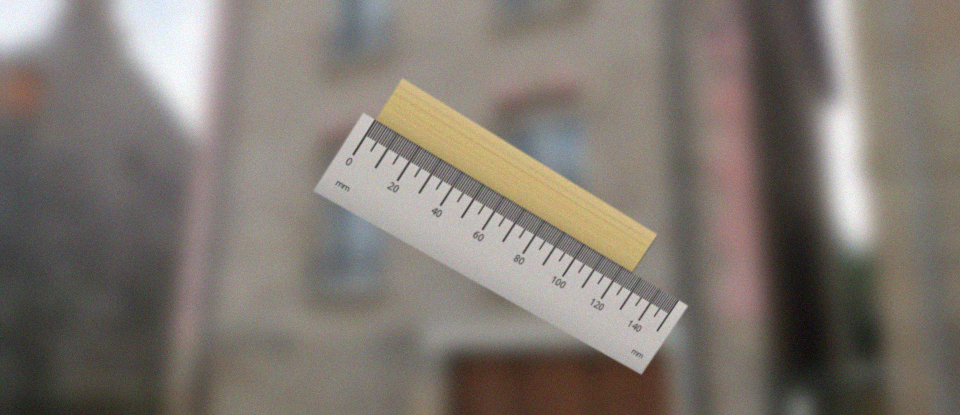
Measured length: 125 mm
